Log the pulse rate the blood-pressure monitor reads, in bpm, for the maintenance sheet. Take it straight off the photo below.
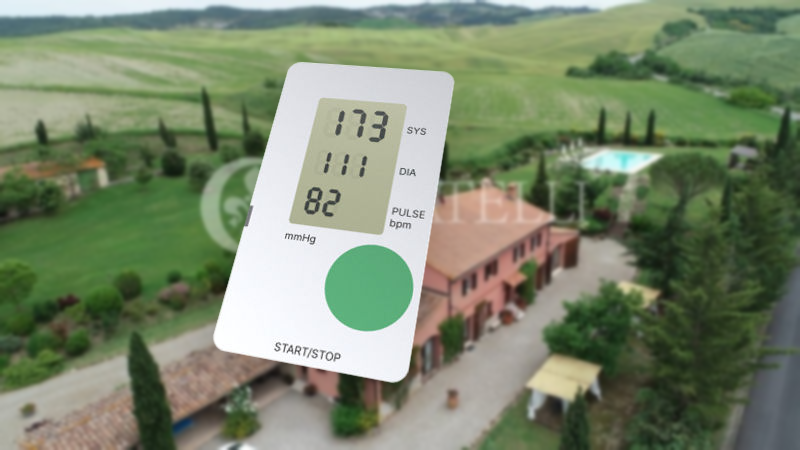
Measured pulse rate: 82 bpm
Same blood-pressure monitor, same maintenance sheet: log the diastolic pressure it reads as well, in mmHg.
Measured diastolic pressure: 111 mmHg
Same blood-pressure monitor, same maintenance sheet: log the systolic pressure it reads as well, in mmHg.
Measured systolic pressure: 173 mmHg
